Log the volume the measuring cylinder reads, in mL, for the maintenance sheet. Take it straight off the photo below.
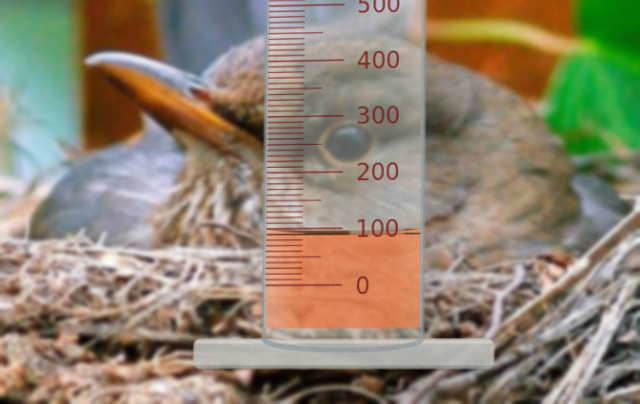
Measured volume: 90 mL
